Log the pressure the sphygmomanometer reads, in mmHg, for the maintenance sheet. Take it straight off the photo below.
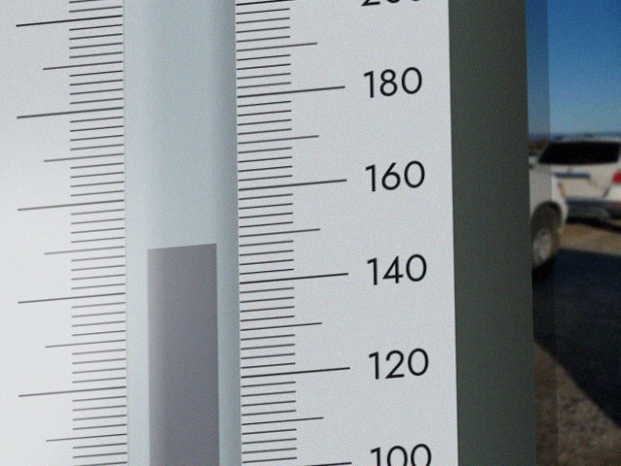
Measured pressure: 149 mmHg
